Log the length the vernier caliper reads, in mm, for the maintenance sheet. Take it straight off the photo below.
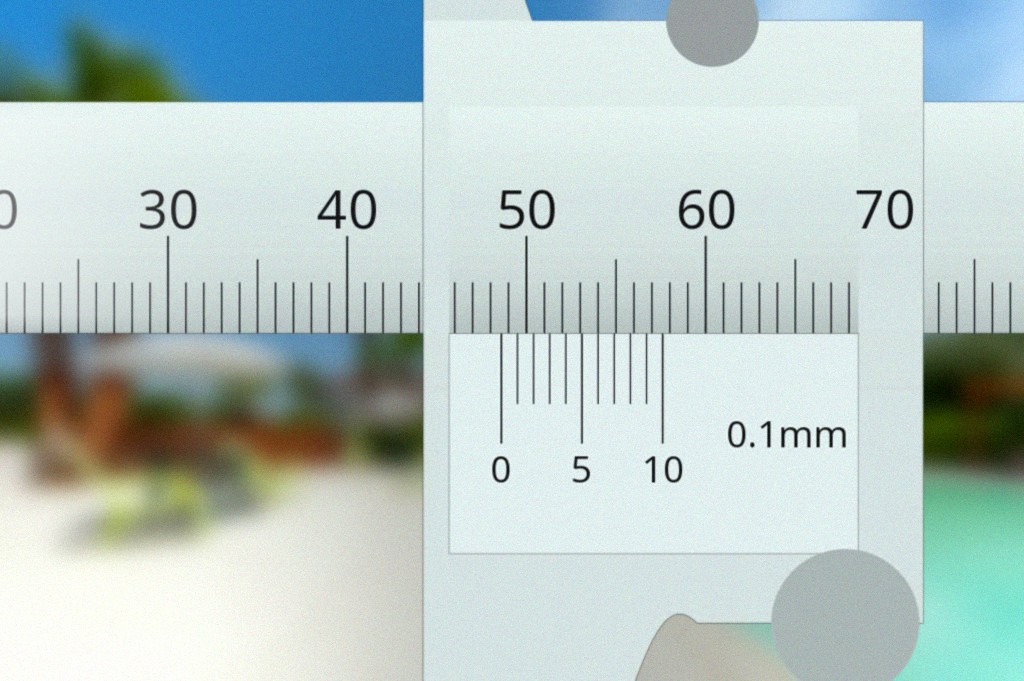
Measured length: 48.6 mm
